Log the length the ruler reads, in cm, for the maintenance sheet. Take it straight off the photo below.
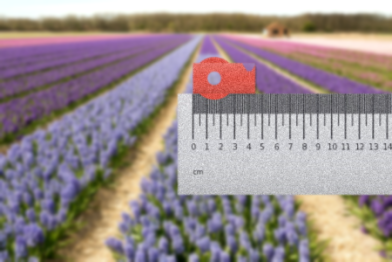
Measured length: 4.5 cm
